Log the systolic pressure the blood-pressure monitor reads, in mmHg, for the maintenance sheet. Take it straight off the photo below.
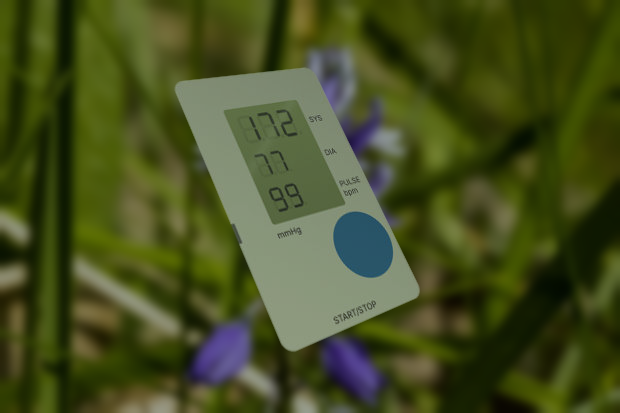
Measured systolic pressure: 172 mmHg
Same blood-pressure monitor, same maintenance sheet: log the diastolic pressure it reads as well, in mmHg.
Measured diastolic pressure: 77 mmHg
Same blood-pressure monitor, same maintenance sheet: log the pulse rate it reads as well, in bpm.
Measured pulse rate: 99 bpm
